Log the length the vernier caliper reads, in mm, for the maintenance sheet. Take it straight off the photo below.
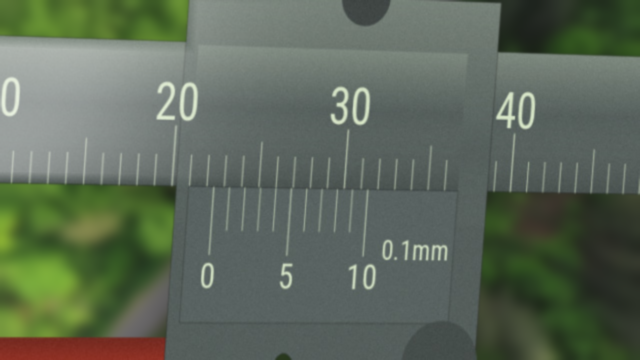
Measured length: 22.4 mm
